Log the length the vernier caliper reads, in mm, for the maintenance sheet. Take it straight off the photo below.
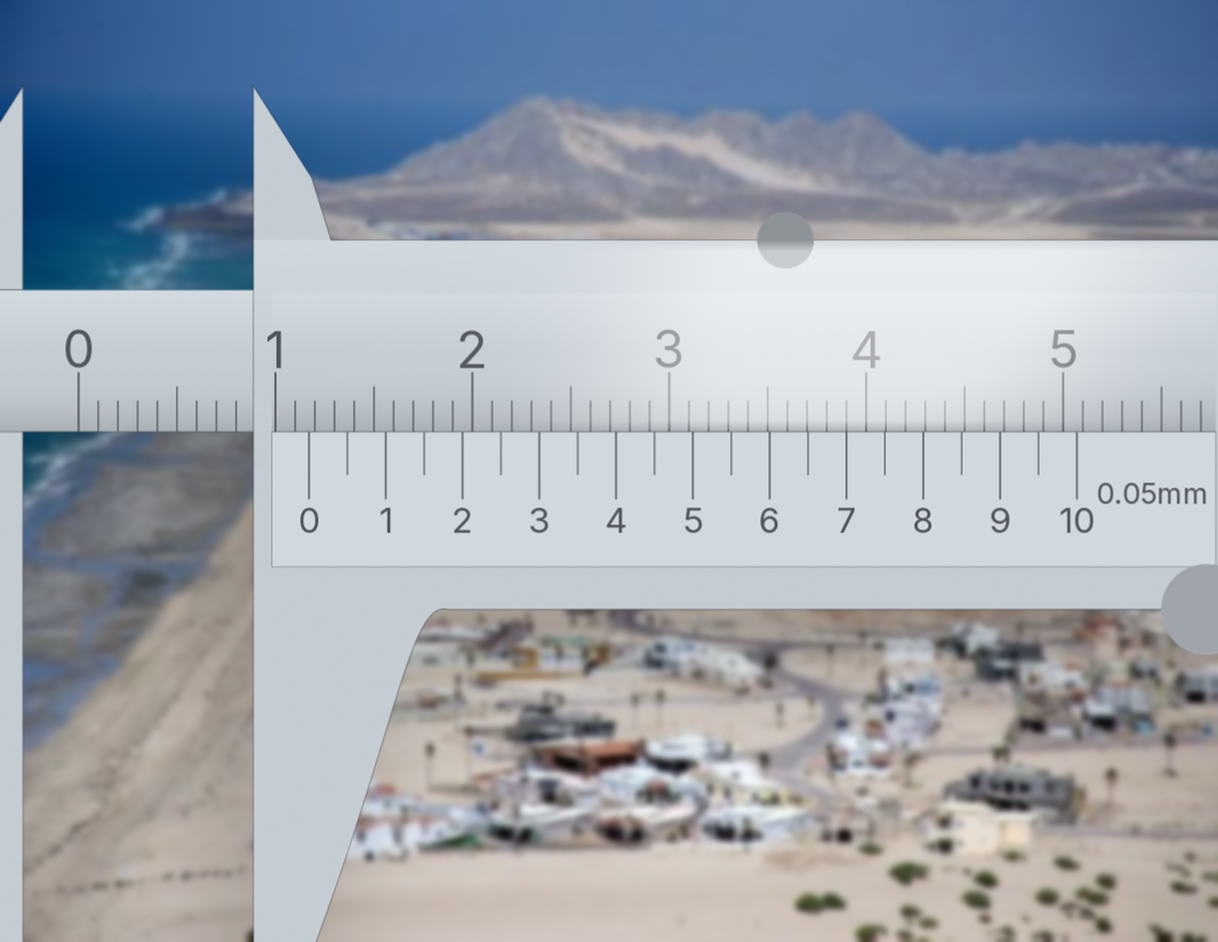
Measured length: 11.7 mm
